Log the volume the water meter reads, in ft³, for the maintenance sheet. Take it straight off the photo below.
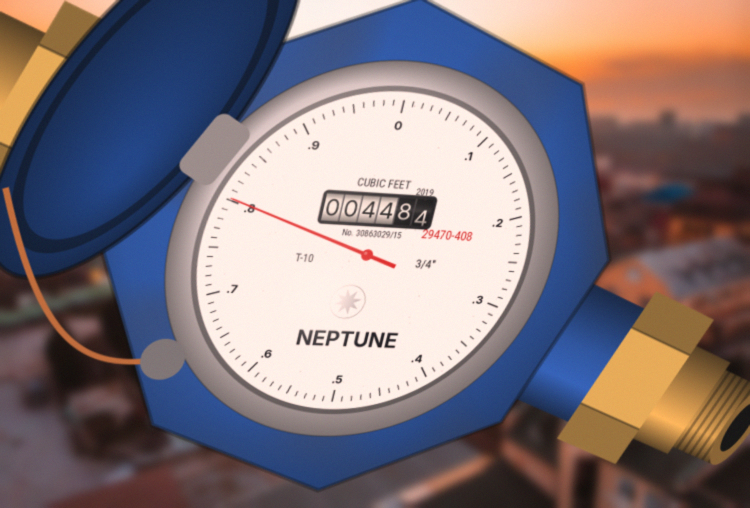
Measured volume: 4483.80 ft³
